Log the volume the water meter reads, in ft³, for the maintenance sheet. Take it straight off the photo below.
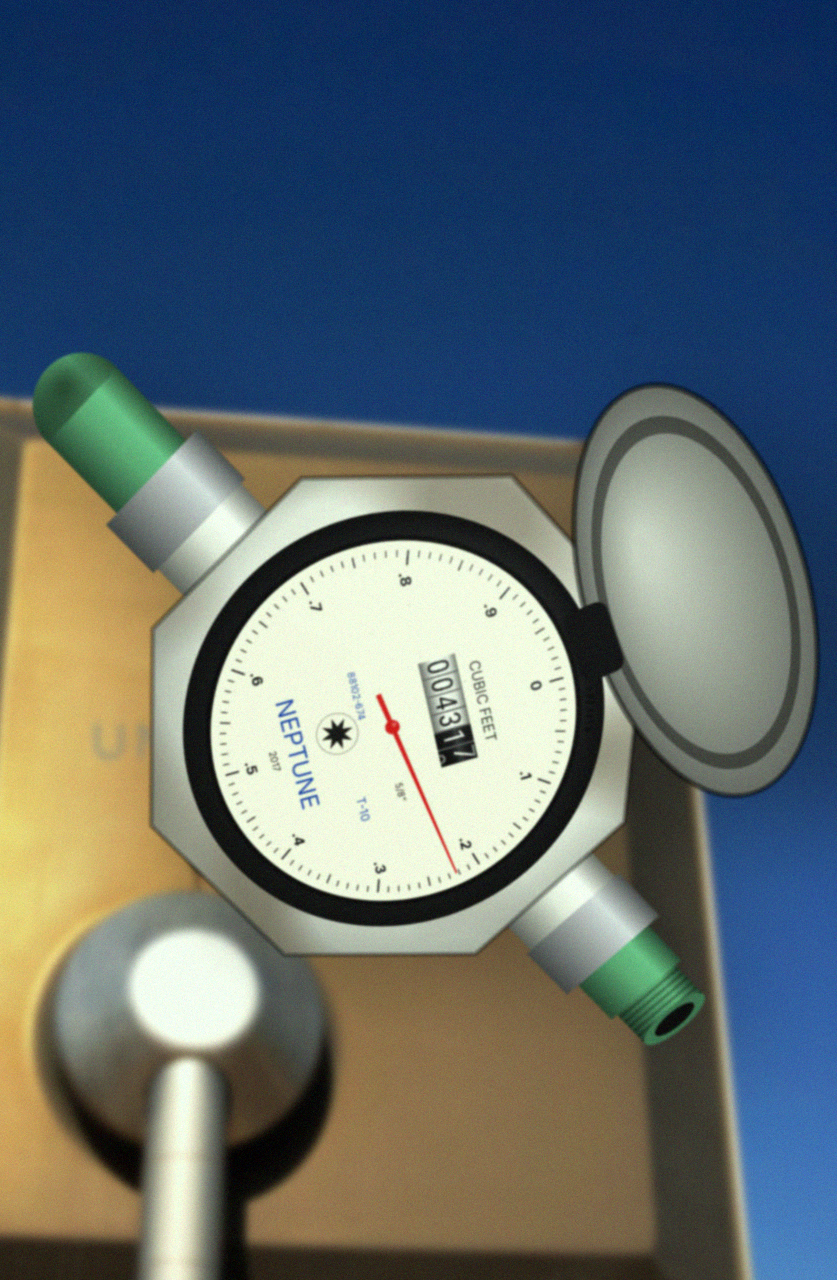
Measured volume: 4317.22 ft³
